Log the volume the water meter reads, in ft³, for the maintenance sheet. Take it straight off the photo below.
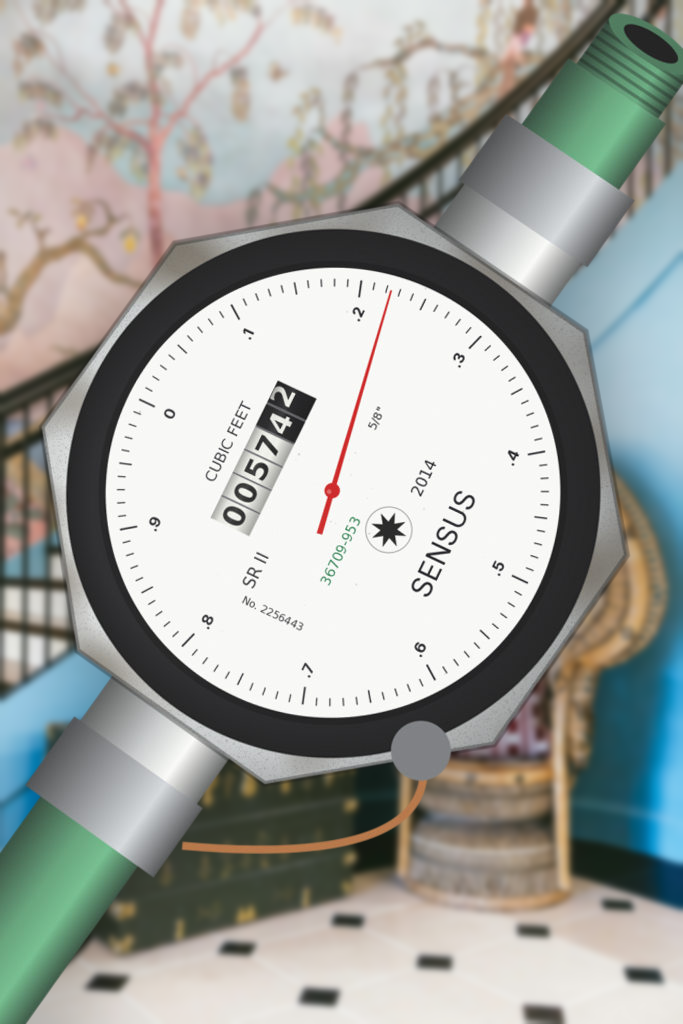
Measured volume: 5742.22 ft³
